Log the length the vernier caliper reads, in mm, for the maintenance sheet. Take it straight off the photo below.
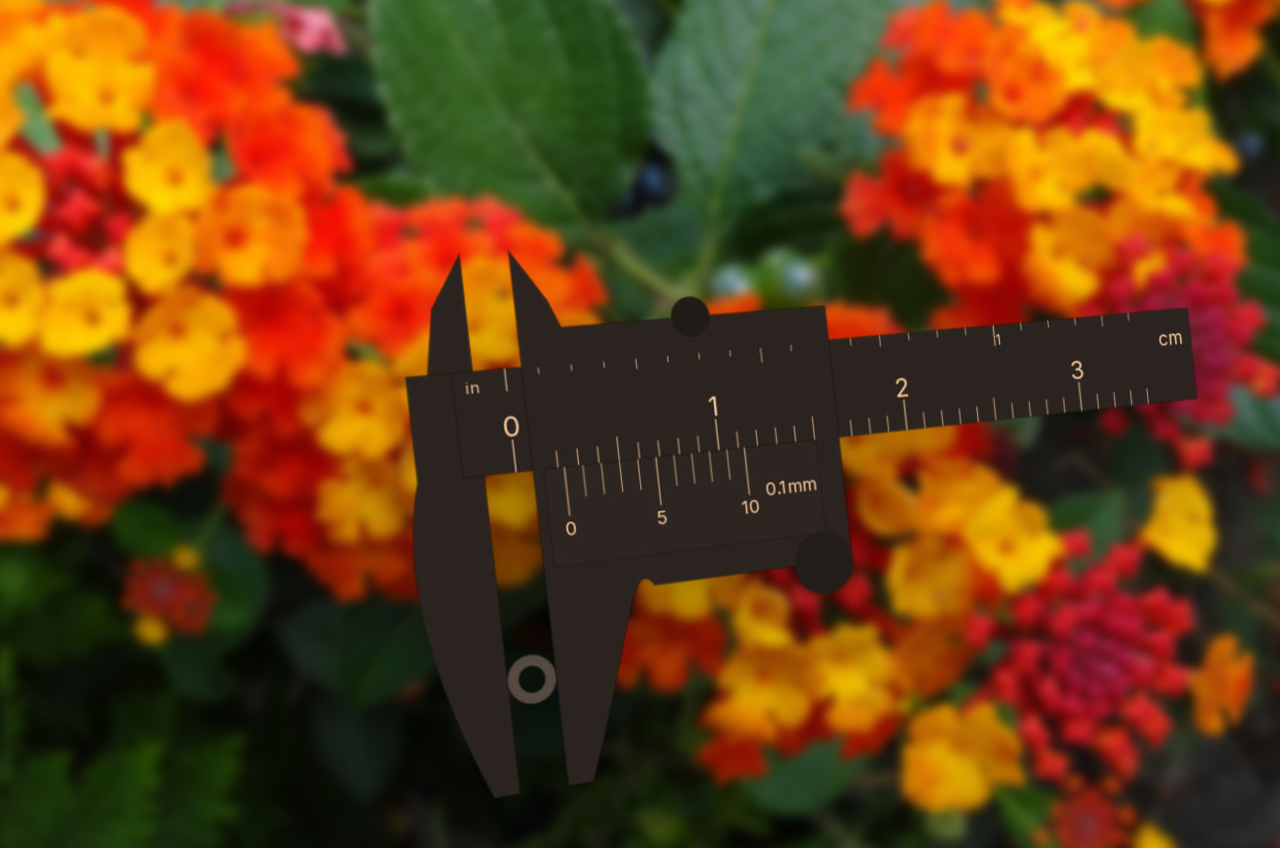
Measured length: 2.3 mm
